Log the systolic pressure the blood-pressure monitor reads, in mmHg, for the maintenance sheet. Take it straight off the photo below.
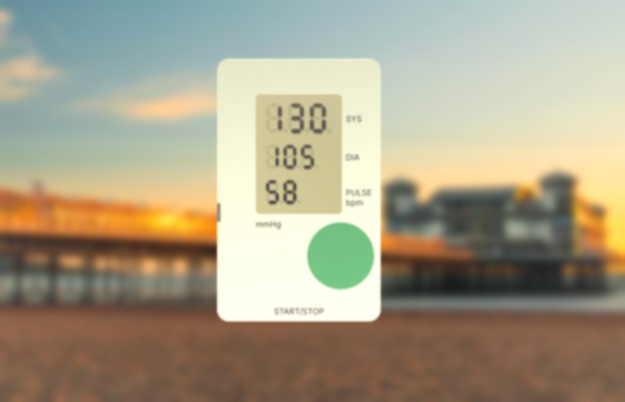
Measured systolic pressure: 130 mmHg
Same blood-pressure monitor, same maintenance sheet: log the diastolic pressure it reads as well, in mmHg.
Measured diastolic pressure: 105 mmHg
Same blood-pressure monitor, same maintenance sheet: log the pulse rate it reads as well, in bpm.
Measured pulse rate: 58 bpm
